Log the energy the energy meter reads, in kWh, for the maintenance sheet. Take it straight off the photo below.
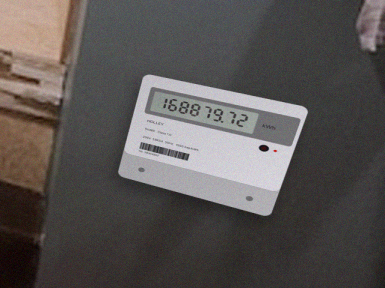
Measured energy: 168879.72 kWh
